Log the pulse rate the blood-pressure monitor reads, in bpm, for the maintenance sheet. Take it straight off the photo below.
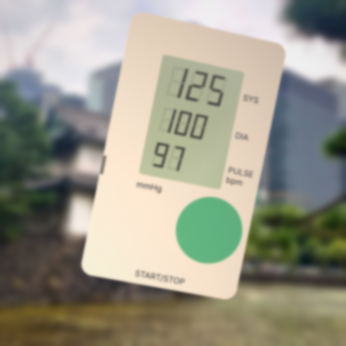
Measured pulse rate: 97 bpm
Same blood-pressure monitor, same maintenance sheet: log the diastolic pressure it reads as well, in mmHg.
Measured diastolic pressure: 100 mmHg
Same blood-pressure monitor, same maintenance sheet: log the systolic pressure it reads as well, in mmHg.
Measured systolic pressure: 125 mmHg
